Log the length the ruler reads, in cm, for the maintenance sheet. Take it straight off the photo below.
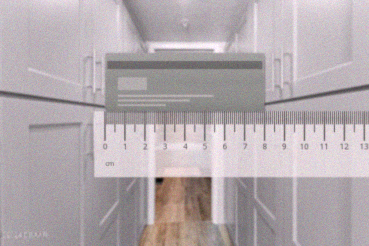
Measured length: 8 cm
